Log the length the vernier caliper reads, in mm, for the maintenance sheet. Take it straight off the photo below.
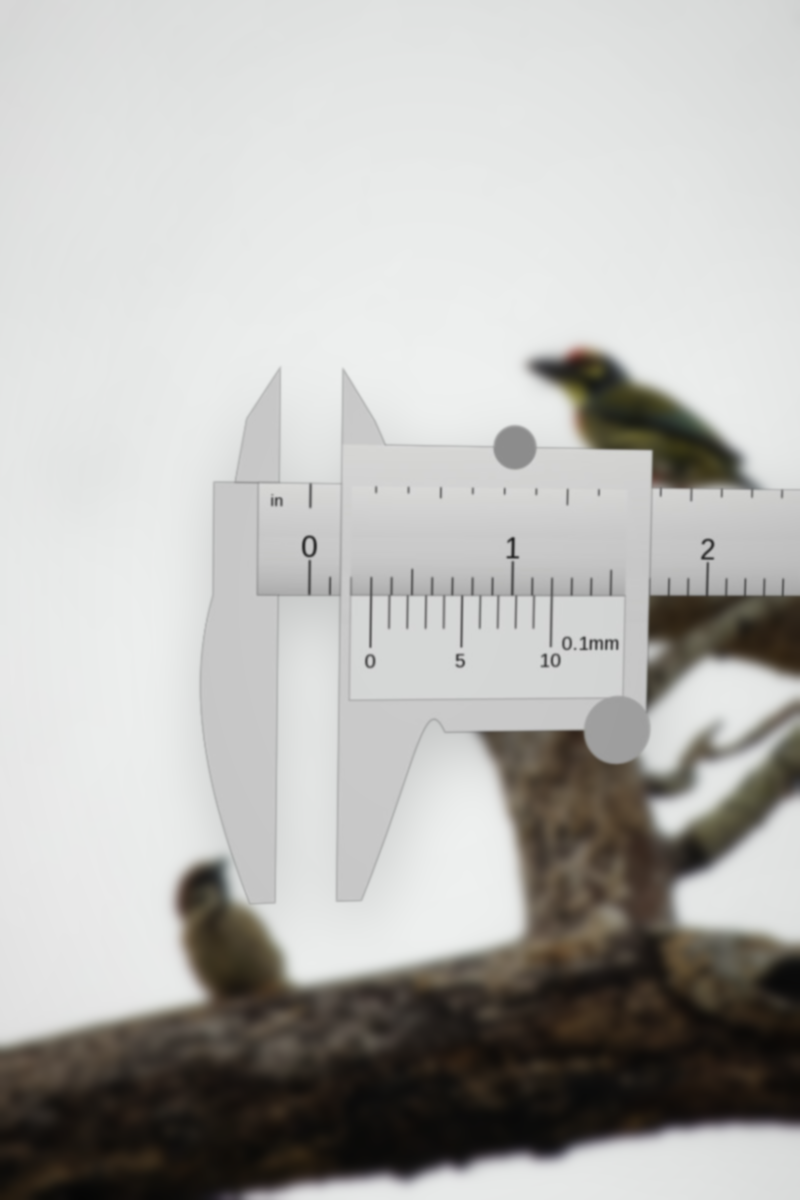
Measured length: 3.0 mm
